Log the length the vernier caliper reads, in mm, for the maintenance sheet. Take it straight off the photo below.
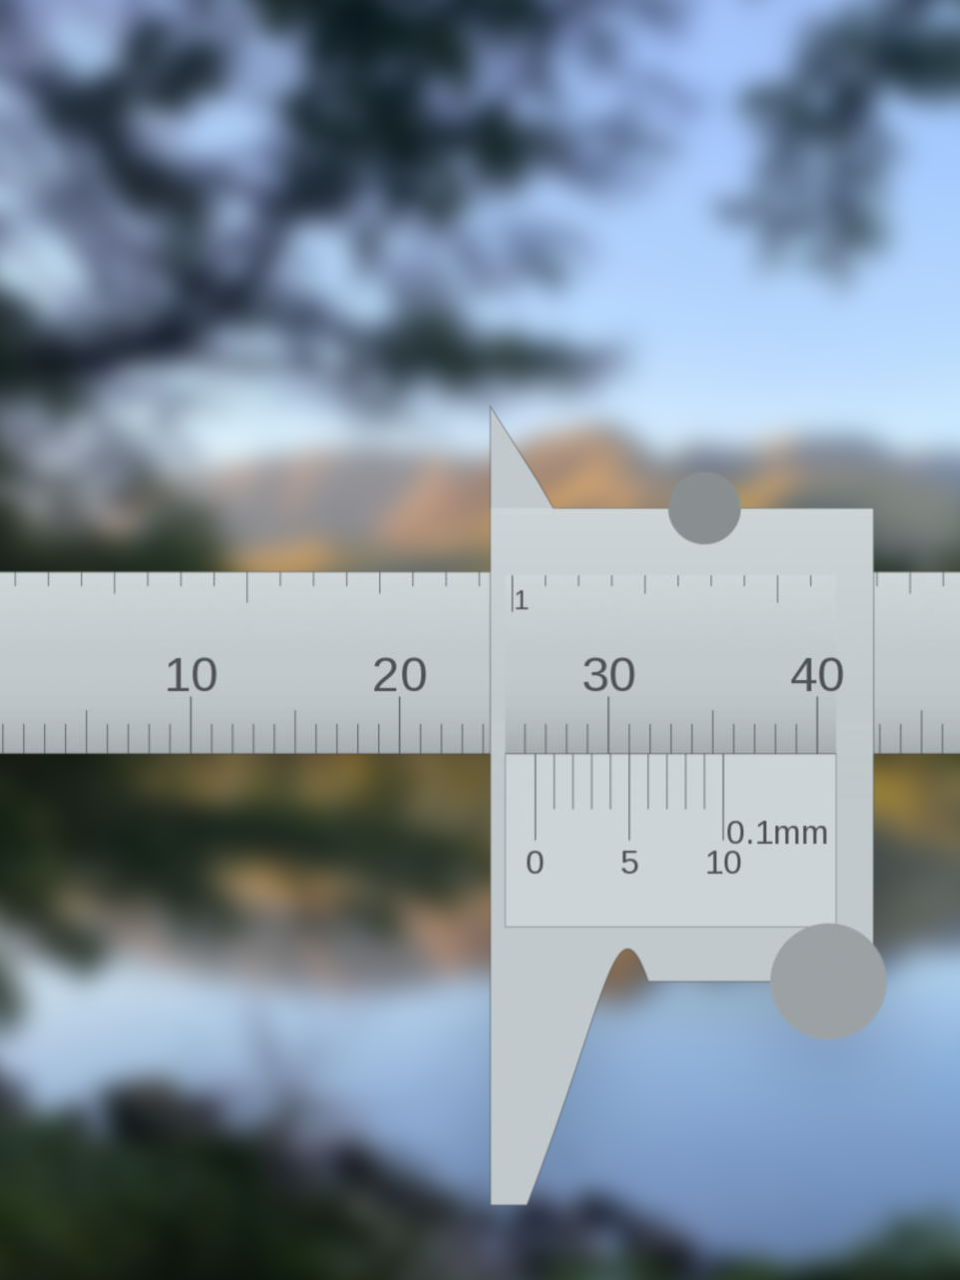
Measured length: 26.5 mm
